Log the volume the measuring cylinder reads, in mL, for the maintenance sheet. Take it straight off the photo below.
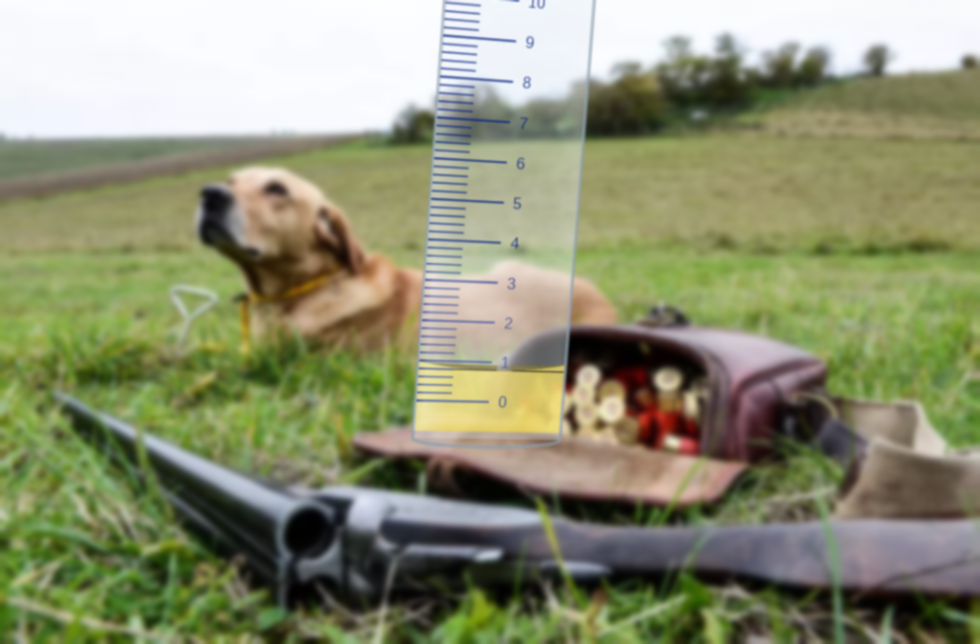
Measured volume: 0.8 mL
